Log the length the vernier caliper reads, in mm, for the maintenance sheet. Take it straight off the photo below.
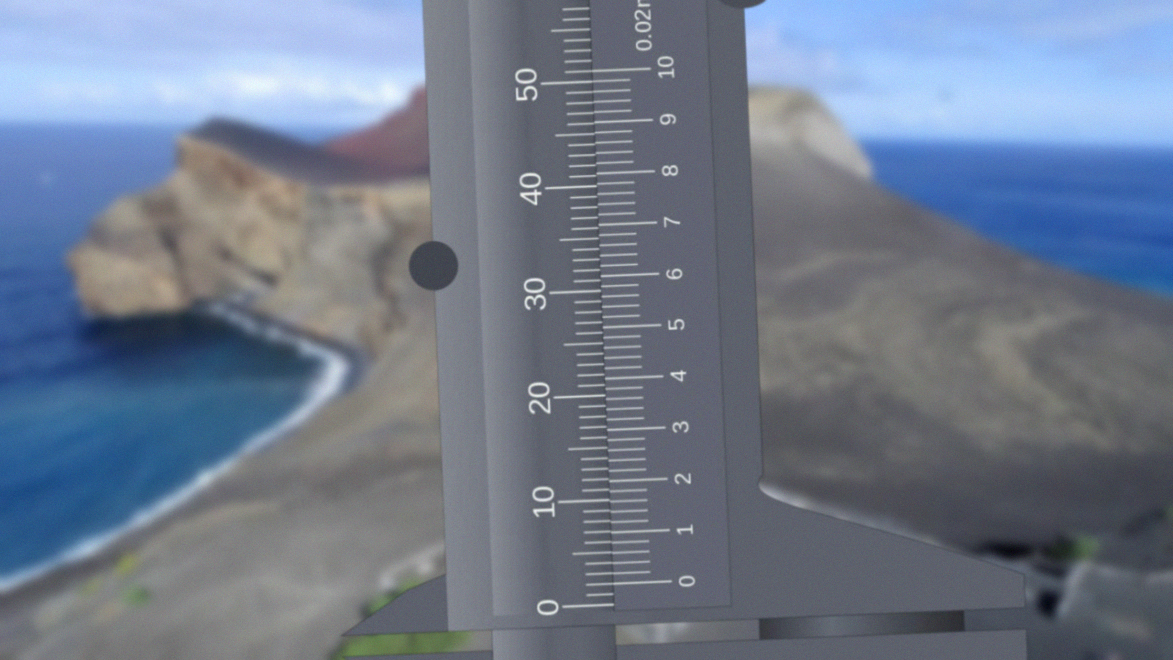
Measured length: 2.0 mm
